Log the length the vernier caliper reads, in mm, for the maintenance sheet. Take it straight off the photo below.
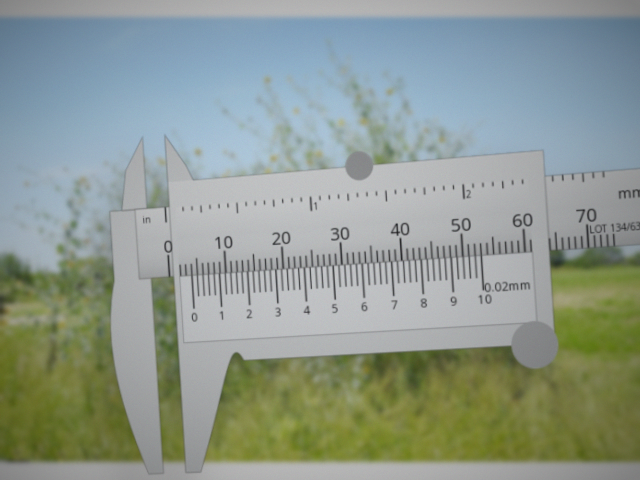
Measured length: 4.0 mm
